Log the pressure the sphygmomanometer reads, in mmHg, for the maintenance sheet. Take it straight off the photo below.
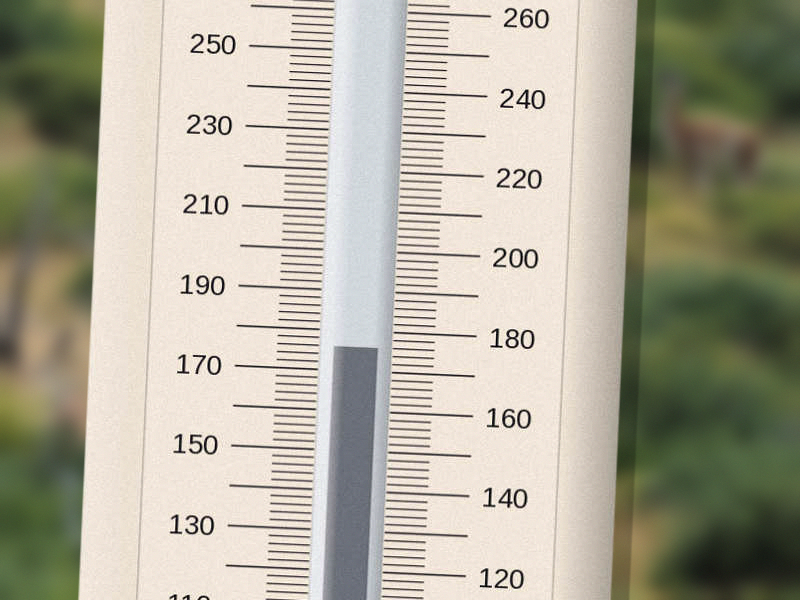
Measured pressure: 176 mmHg
